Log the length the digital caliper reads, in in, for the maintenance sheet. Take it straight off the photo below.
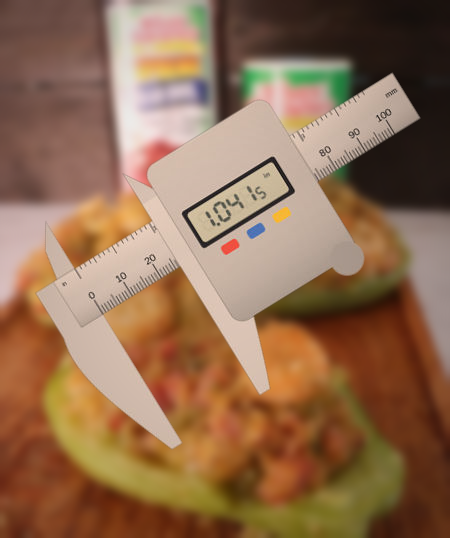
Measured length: 1.0415 in
